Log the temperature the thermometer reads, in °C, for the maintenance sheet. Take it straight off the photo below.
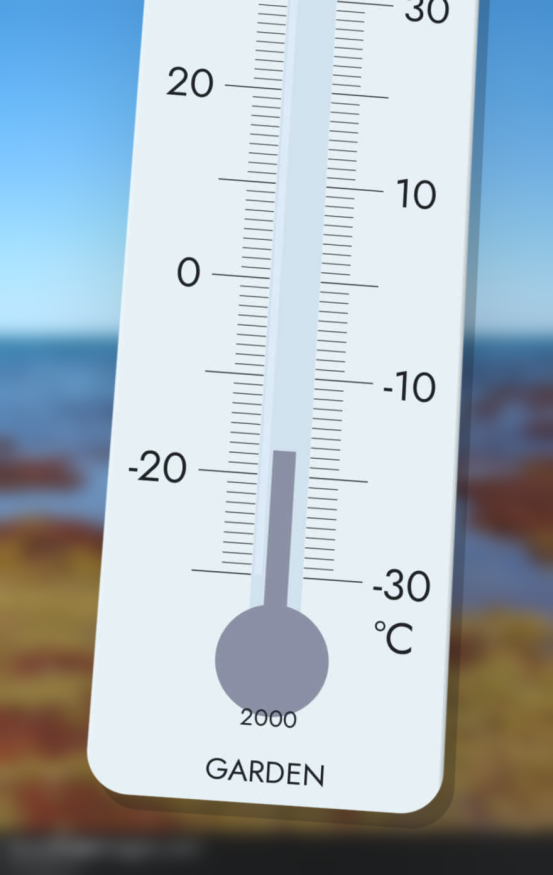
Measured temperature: -17.5 °C
